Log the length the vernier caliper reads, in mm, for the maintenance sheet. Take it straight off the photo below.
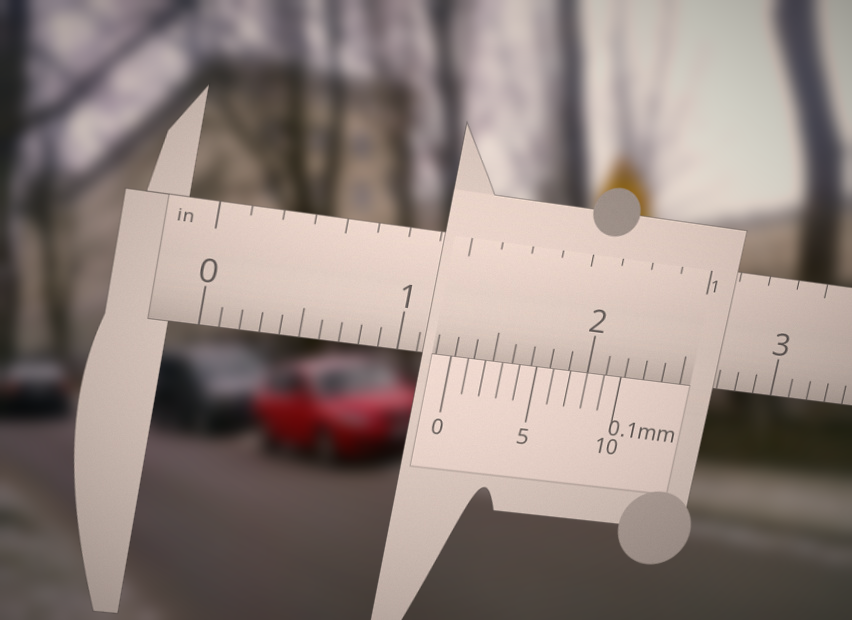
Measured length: 12.8 mm
